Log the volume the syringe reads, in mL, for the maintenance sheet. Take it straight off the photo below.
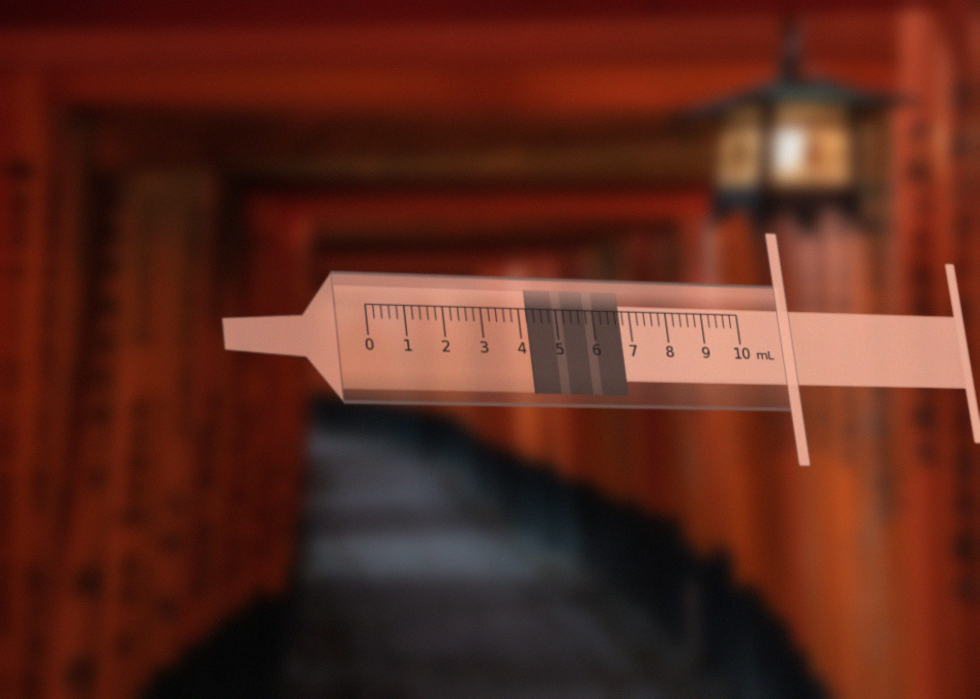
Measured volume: 4.2 mL
